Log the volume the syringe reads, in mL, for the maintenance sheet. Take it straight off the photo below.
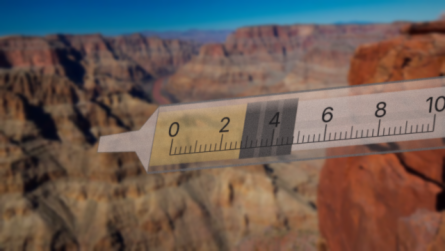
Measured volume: 2.8 mL
